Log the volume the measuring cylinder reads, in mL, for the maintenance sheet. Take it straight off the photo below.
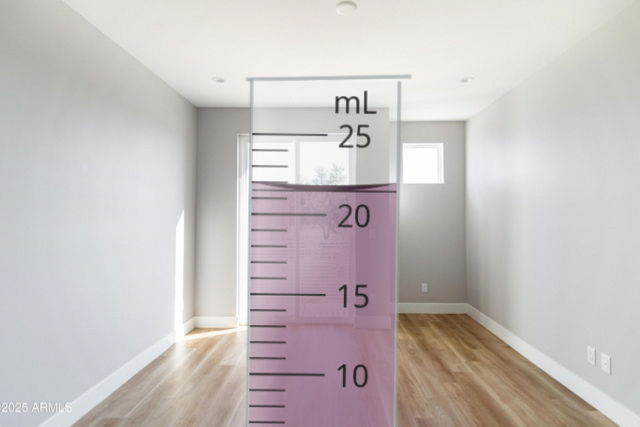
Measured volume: 21.5 mL
